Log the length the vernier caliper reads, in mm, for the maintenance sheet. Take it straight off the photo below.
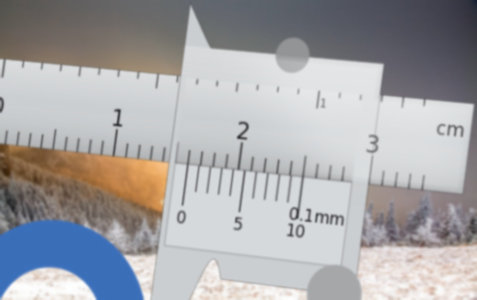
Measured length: 16.0 mm
